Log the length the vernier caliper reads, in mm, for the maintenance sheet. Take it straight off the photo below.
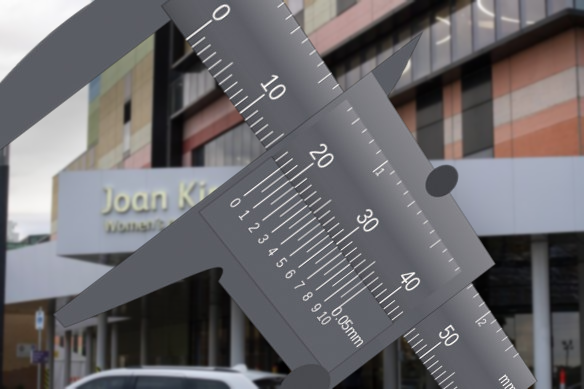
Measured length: 18.0 mm
